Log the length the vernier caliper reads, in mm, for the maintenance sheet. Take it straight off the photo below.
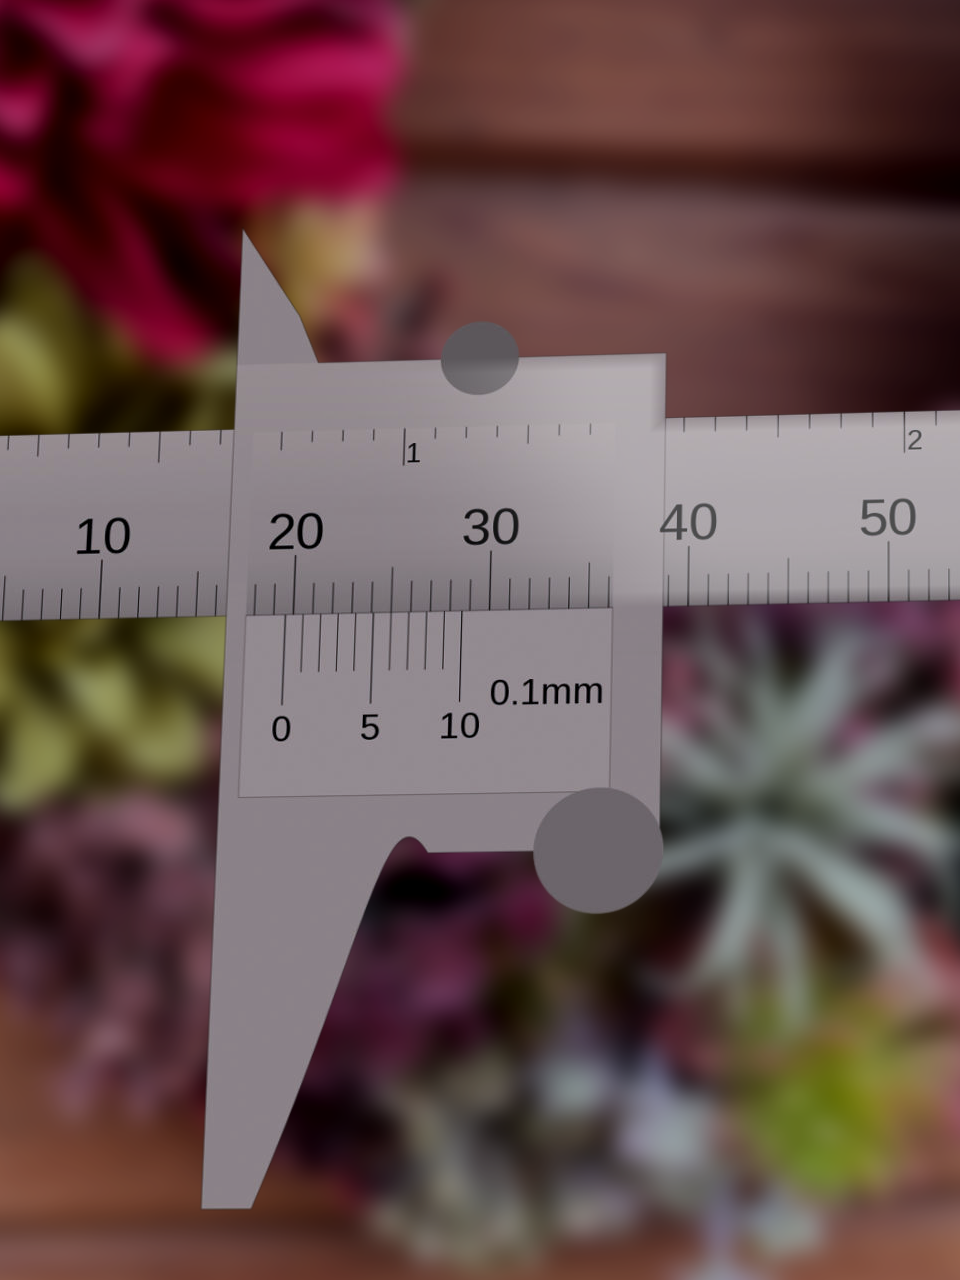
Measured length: 19.6 mm
